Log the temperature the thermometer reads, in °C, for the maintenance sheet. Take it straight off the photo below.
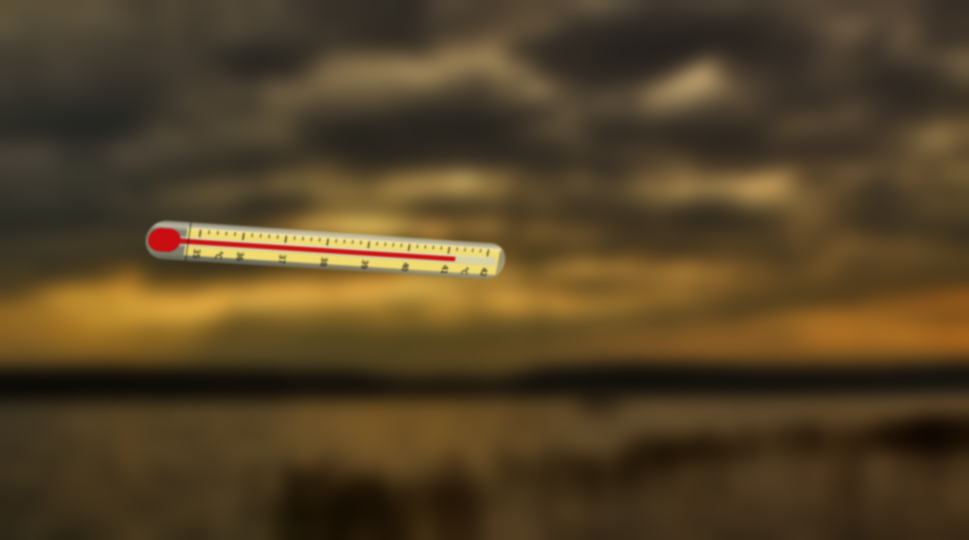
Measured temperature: 41.2 °C
